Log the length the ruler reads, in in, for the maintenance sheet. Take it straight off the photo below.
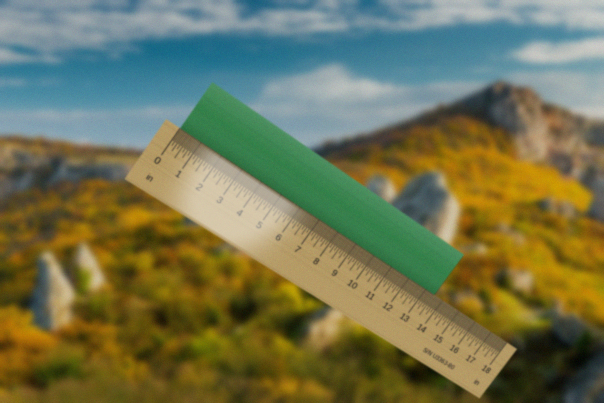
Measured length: 13.5 in
